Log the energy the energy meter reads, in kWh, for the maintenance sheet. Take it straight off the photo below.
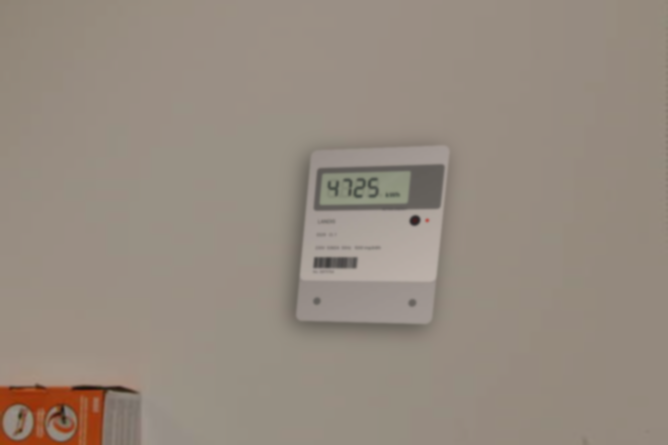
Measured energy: 4725 kWh
